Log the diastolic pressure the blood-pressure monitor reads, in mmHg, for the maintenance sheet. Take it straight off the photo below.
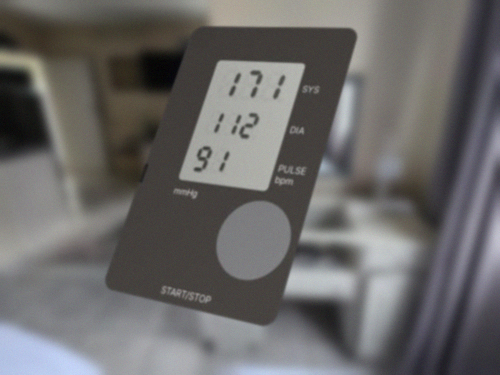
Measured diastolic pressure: 112 mmHg
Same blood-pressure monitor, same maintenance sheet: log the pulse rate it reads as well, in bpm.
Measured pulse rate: 91 bpm
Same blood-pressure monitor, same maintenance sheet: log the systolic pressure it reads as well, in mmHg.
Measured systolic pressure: 171 mmHg
